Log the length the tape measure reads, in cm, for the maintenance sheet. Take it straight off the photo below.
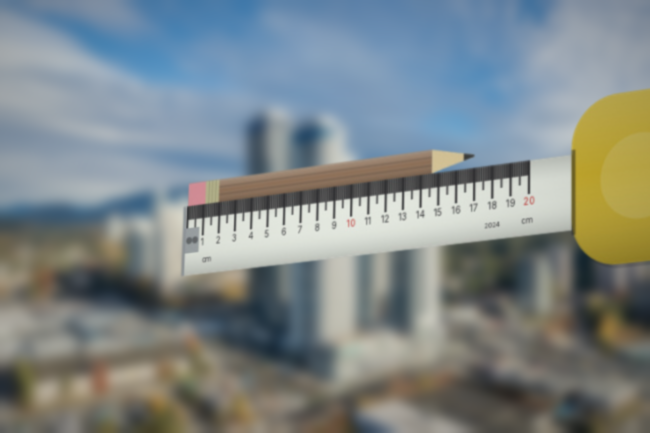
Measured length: 17 cm
